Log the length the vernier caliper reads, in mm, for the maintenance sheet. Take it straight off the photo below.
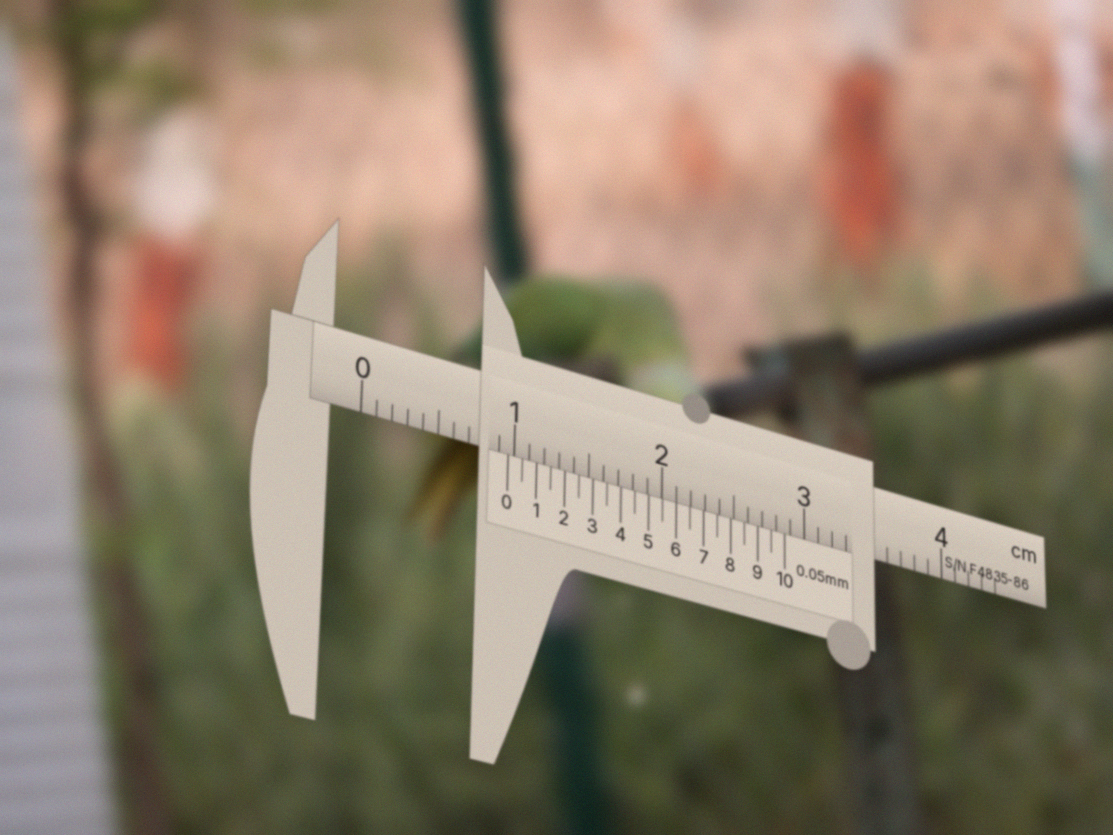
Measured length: 9.6 mm
